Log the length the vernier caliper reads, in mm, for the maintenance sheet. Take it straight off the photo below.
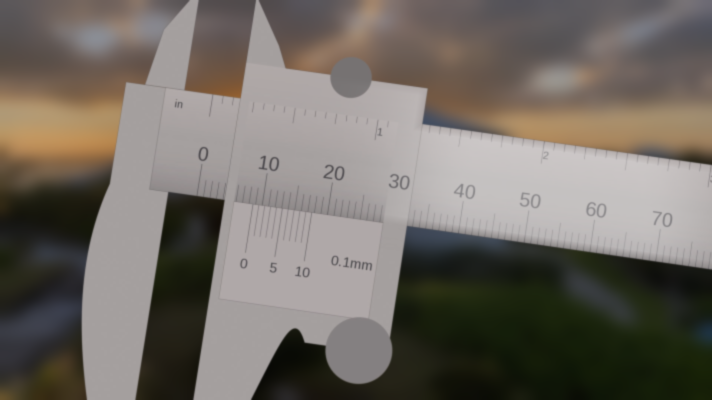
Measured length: 8.6 mm
